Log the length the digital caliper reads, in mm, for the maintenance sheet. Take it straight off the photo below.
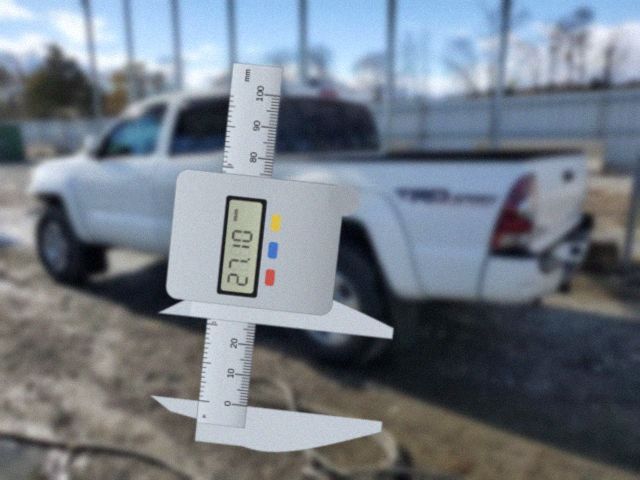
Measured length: 27.10 mm
